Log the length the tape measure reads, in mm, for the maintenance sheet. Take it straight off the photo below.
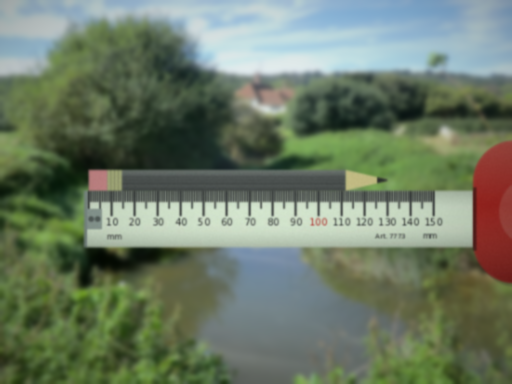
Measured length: 130 mm
